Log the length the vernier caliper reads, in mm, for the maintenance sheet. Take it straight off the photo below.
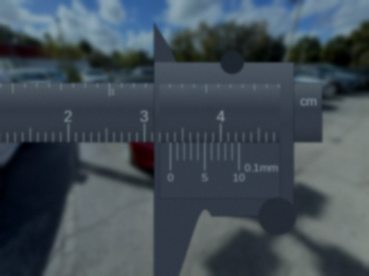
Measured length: 33.4 mm
